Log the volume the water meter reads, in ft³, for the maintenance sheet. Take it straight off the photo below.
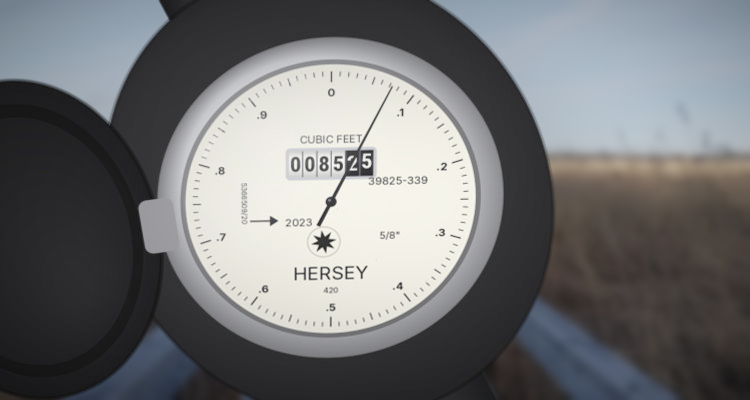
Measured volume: 8525.07 ft³
